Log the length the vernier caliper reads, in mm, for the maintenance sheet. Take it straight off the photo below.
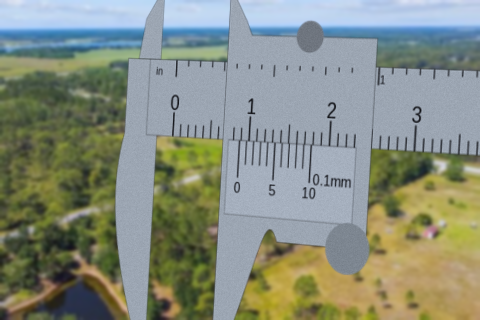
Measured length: 8.8 mm
